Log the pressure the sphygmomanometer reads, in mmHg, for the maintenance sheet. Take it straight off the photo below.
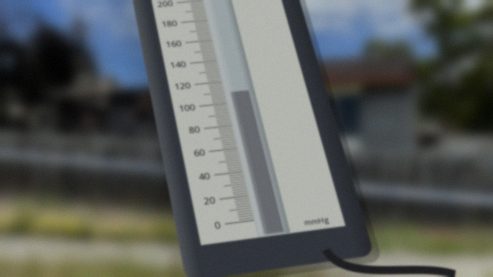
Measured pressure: 110 mmHg
